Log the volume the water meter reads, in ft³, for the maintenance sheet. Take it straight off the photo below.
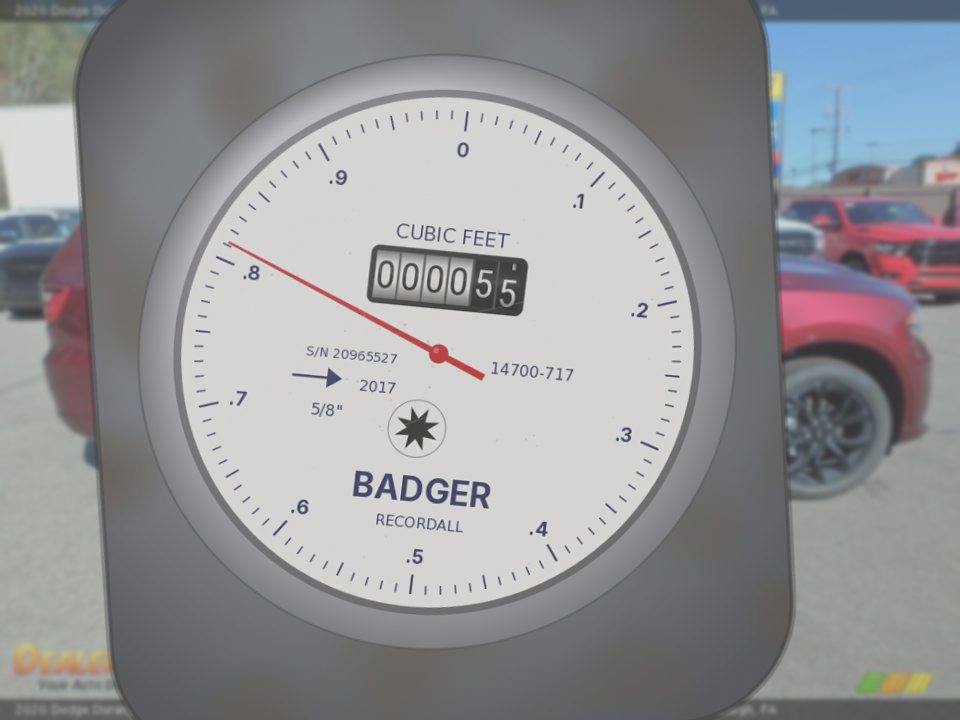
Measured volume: 54.81 ft³
